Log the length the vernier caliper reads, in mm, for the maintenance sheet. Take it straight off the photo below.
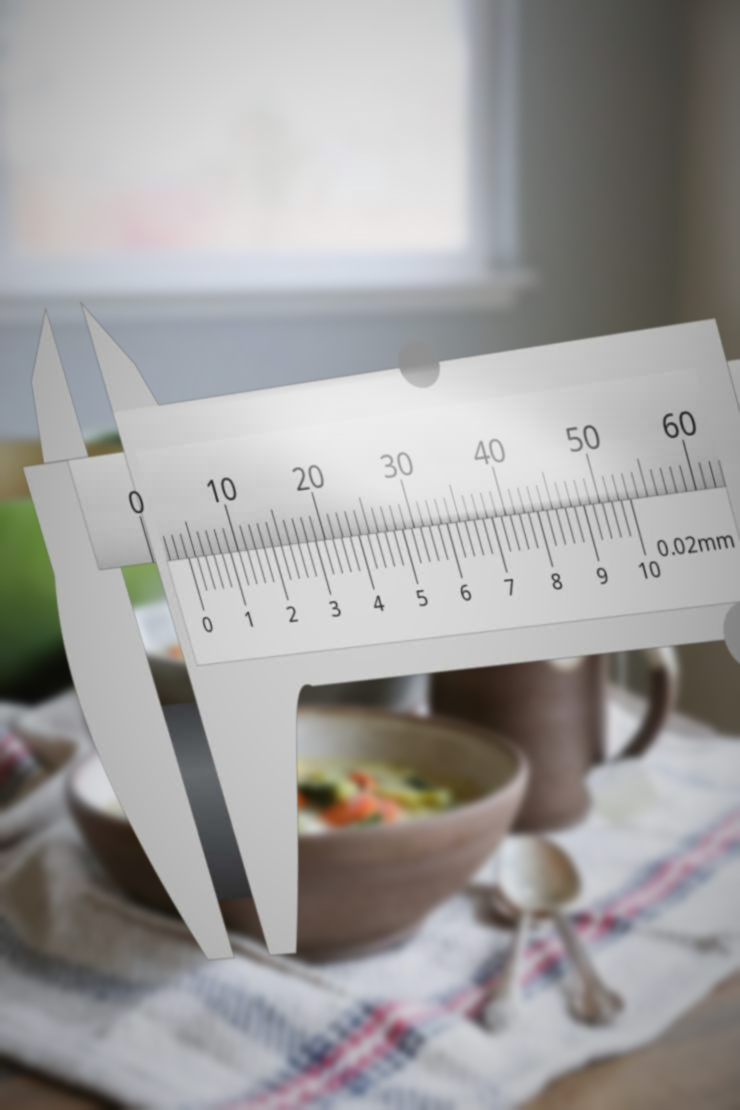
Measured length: 4.2 mm
